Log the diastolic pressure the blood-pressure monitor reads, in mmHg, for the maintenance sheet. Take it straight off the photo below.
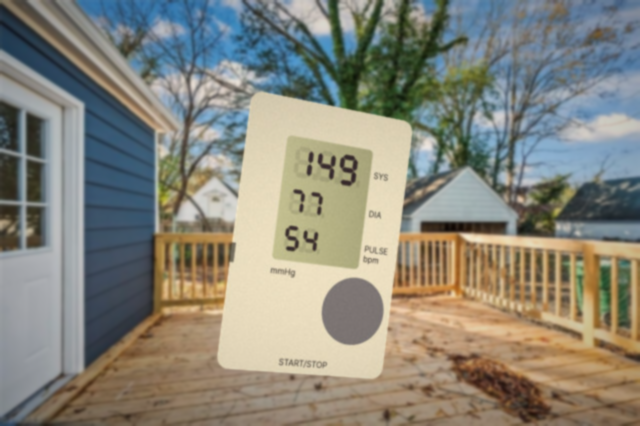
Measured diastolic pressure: 77 mmHg
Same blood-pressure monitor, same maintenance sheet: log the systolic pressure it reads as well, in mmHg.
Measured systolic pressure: 149 mmHg
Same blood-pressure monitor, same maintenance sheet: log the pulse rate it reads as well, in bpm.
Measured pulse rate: 54 bpm
